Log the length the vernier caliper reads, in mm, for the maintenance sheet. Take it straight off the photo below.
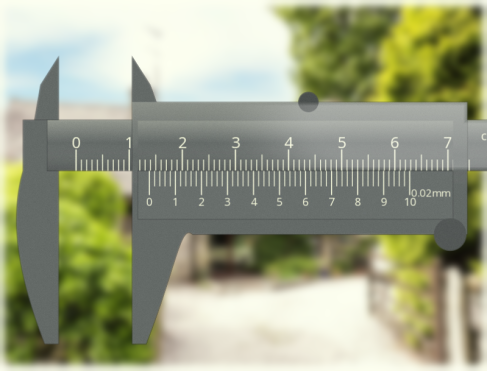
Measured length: 13.8 mm
